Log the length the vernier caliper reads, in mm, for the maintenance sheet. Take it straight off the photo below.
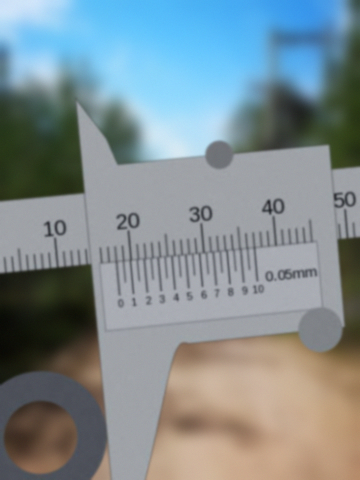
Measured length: 18.0 mm
